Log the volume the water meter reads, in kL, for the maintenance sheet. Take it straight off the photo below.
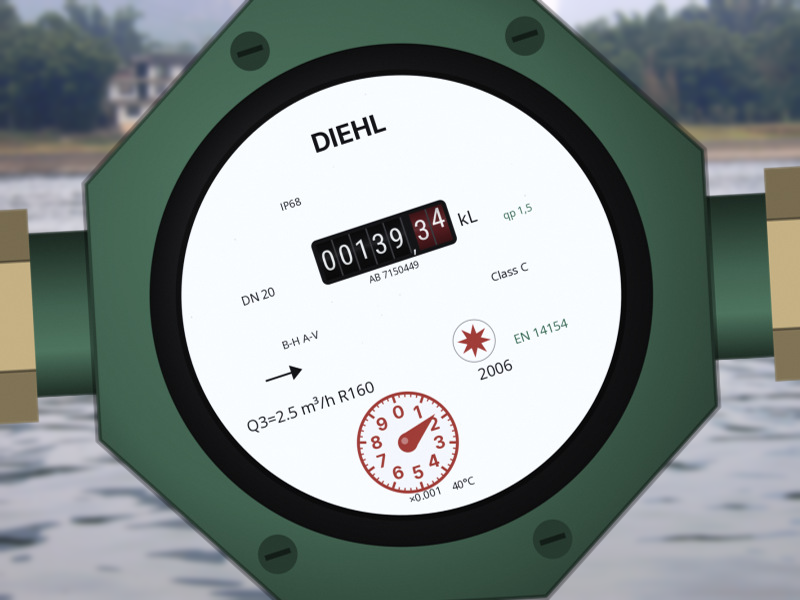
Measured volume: 139.341 kL
